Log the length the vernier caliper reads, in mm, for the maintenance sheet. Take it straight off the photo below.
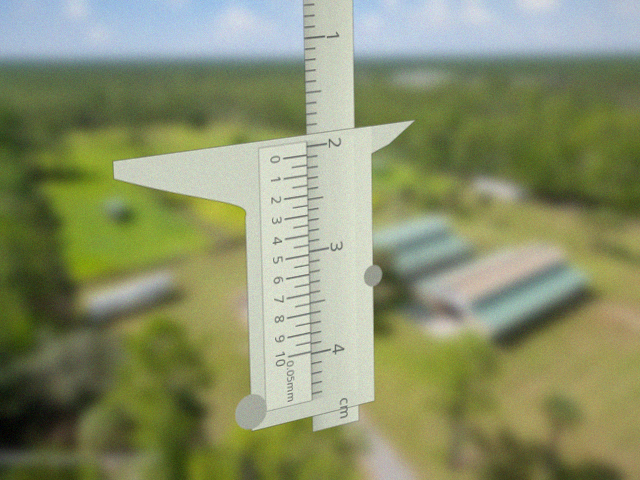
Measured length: 20.8 mm
